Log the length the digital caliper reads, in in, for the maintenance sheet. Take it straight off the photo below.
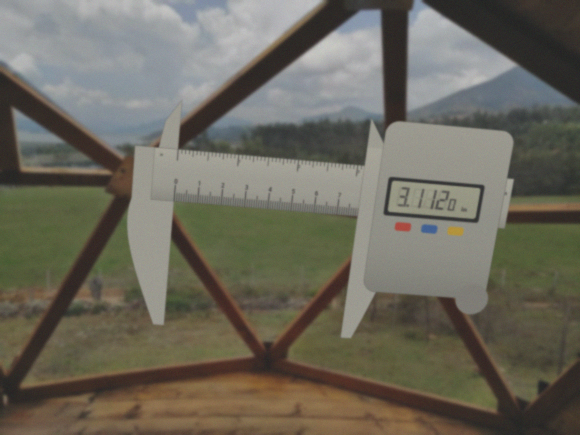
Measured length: 3.1120 in
